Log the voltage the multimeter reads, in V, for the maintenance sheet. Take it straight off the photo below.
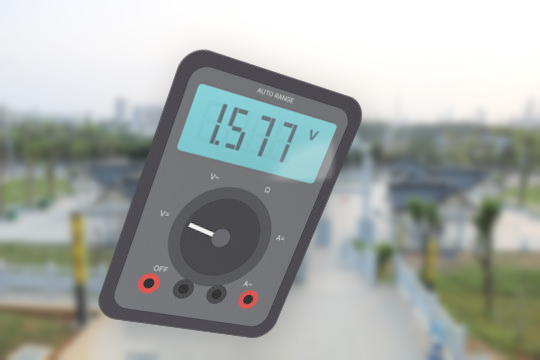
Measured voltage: 1.577 V
